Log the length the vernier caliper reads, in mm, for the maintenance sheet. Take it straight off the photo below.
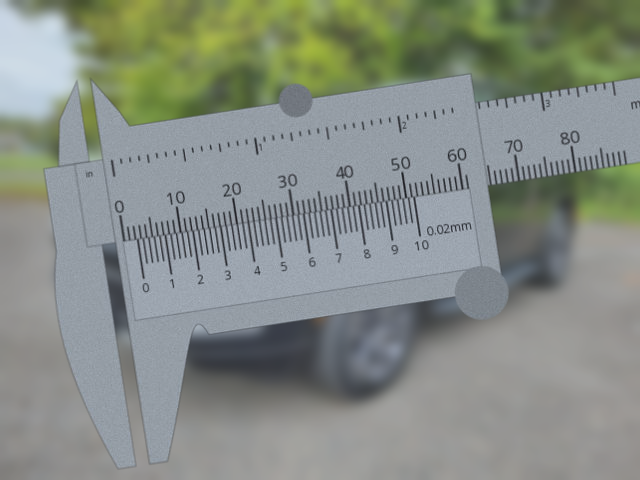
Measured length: 2.4 mm
